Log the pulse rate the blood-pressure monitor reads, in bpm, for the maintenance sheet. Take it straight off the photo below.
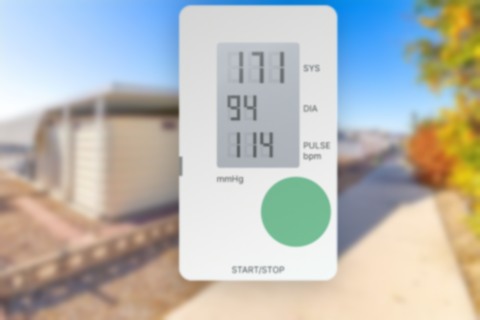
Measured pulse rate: 114 bpm
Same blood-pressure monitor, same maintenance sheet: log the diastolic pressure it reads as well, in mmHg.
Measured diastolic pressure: 94 mmHg
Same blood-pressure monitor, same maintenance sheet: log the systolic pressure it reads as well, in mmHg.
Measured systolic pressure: 171 mmHg
